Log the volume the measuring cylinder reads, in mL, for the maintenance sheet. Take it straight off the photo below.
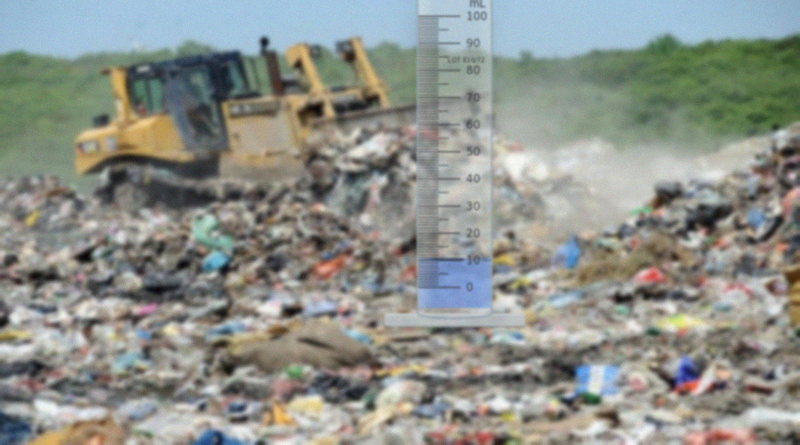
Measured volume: 10 mL
